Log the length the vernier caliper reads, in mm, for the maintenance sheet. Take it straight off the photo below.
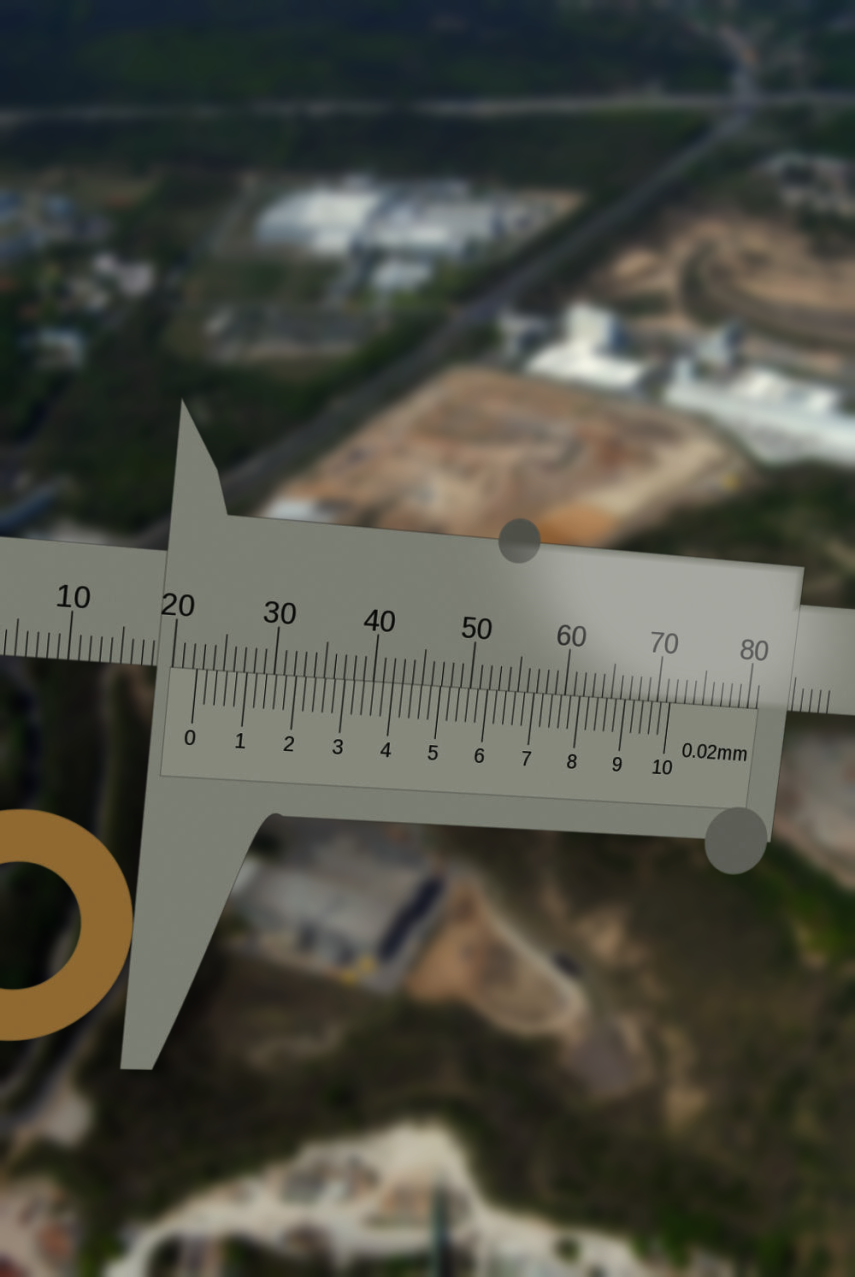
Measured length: 22.4 mm
